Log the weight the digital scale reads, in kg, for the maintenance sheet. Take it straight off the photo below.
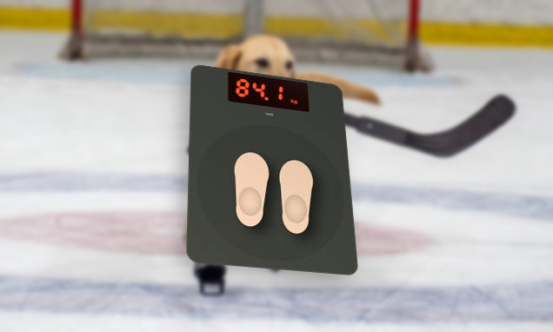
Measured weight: 84.1 kg
